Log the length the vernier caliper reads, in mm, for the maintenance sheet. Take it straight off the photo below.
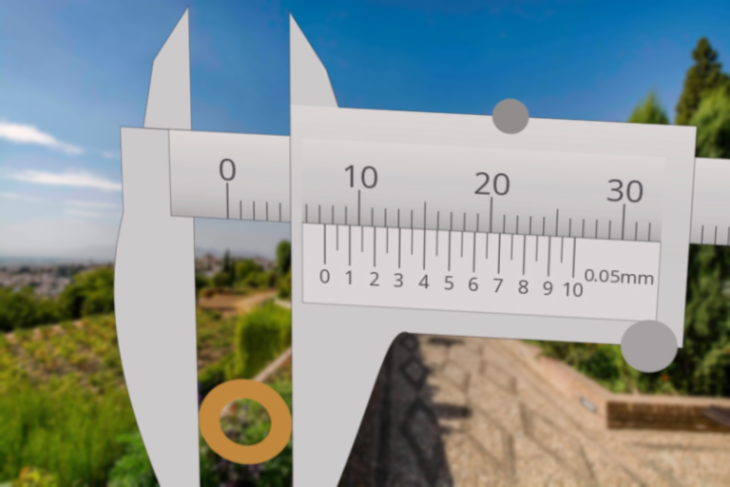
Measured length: 7.4 mm
